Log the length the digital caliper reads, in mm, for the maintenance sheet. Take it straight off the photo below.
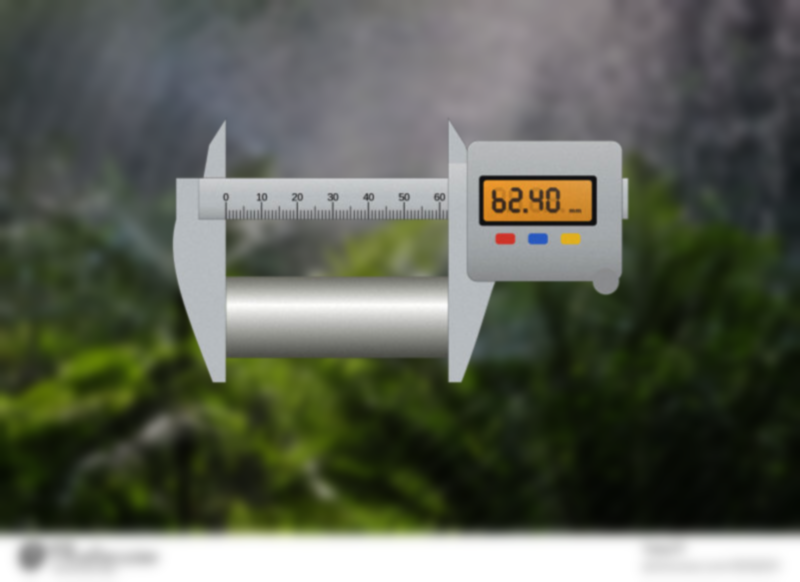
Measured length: 62.40 mm
